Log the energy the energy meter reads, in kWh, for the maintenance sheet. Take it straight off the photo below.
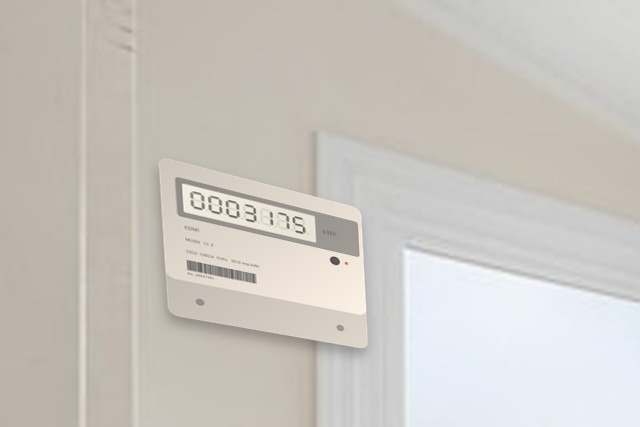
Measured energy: 3175 kWh
